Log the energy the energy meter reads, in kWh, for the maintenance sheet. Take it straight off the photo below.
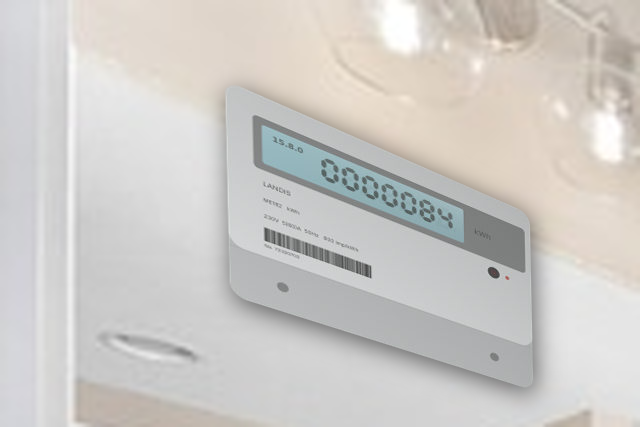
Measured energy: 84 kWh
